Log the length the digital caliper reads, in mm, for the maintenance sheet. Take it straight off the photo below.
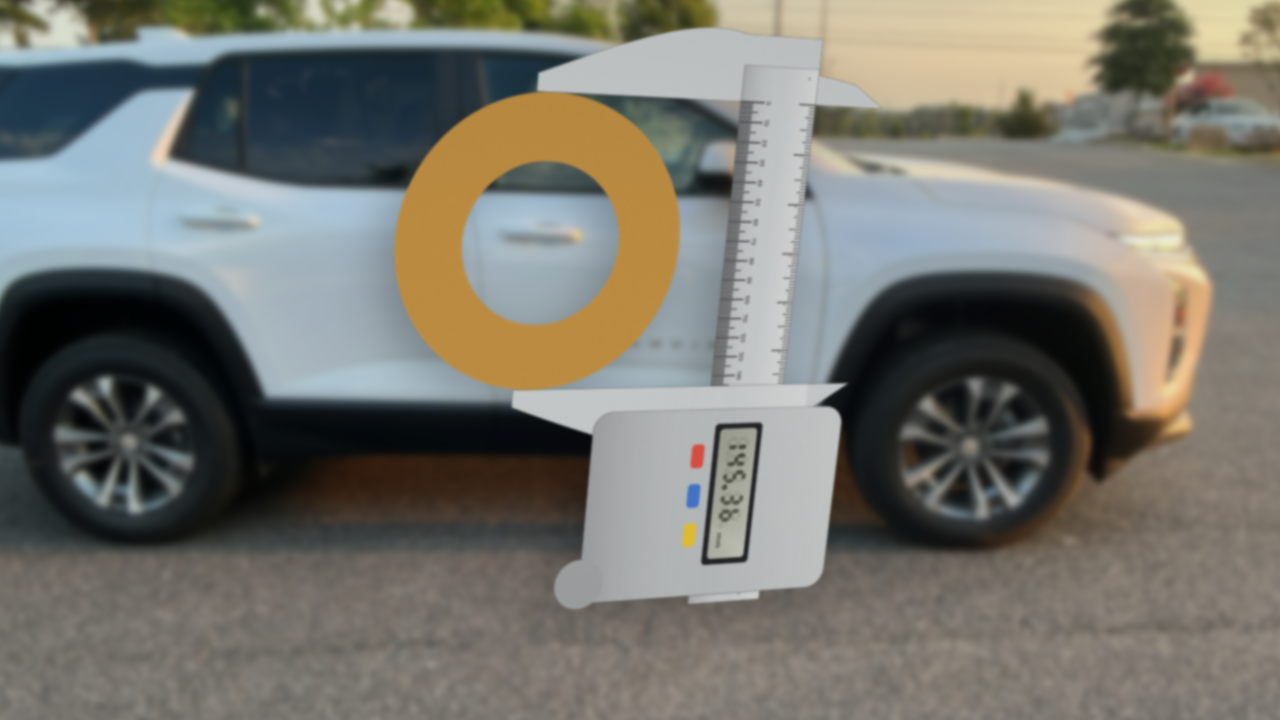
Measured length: 145.36 mm
